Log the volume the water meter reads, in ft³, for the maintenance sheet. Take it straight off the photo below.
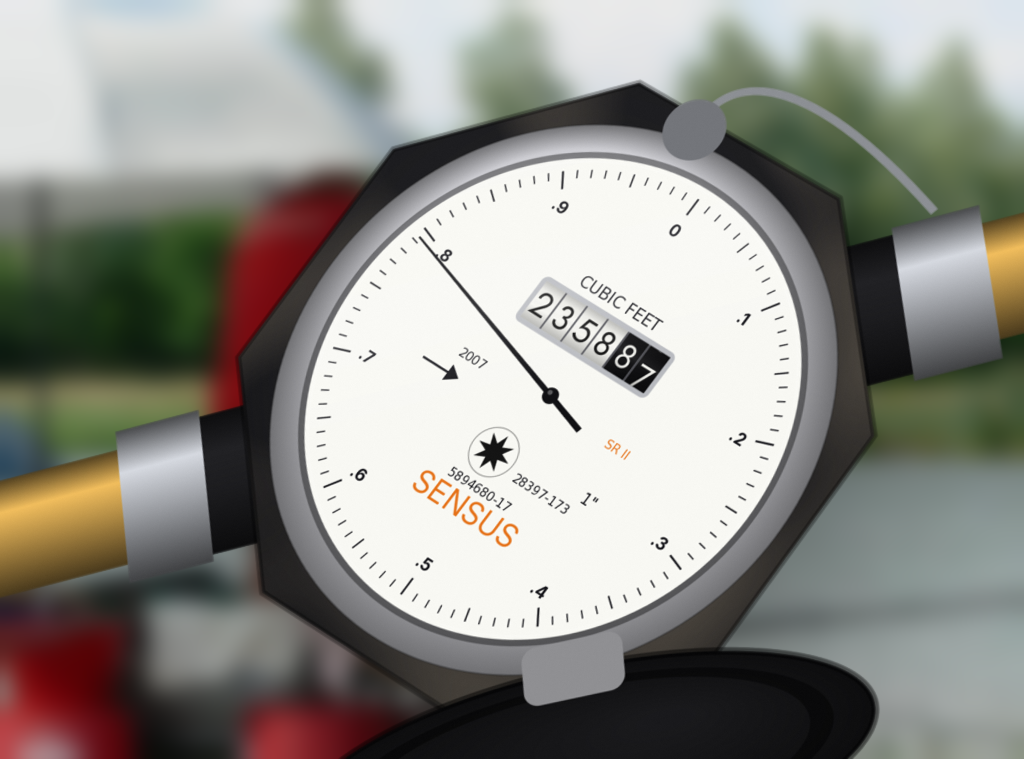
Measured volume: 235886.79 ft³
